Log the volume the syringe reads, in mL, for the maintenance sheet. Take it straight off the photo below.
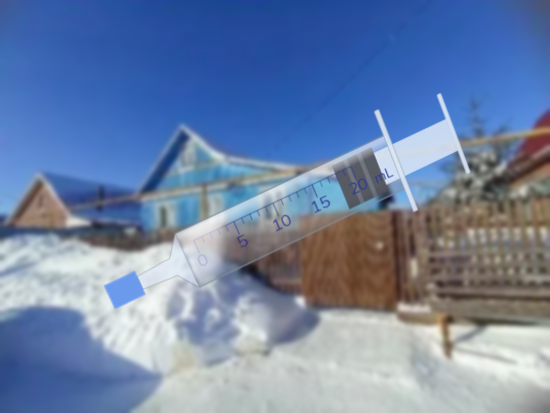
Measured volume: 18 mL
